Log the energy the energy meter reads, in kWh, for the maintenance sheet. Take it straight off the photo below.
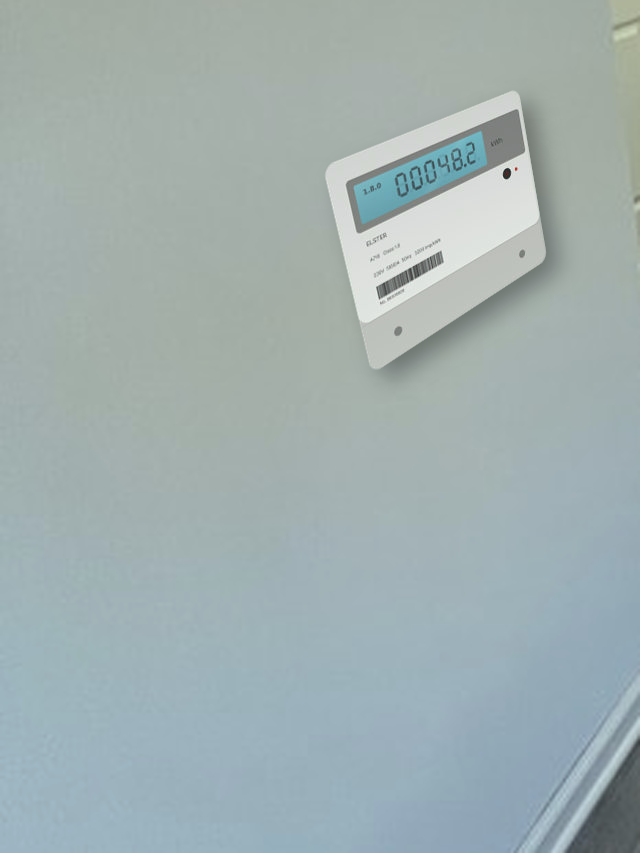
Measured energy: 48.2 kWh
